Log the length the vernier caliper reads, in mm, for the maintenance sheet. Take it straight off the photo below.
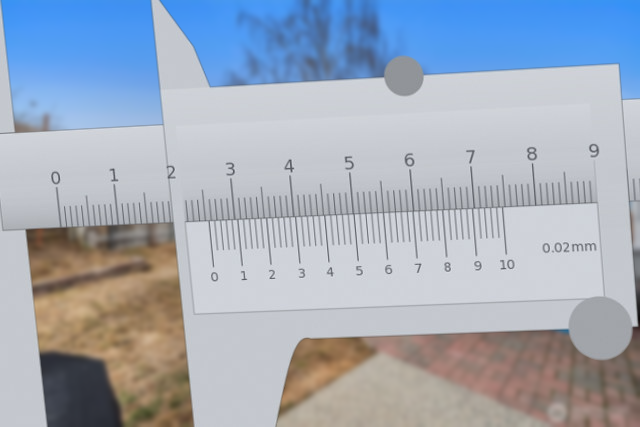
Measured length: 25.6 mm
